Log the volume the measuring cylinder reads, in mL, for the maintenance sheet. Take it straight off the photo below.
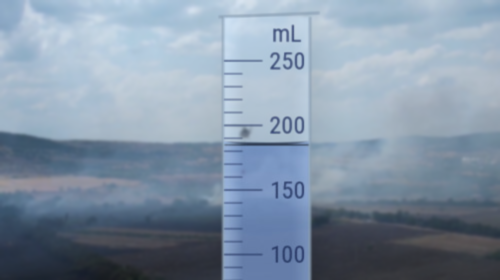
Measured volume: 185 mL
